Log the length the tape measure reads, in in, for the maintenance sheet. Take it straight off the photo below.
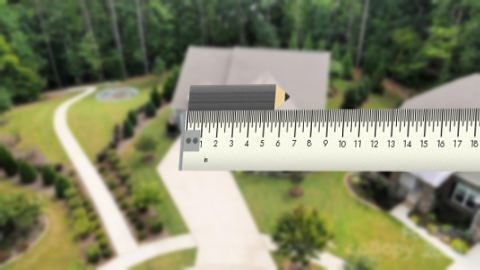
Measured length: 6.5 in
